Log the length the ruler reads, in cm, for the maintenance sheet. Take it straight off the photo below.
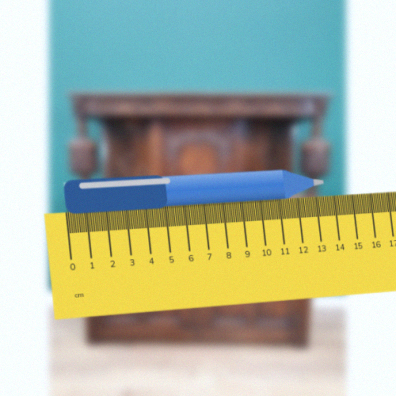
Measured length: 13.5 cm
